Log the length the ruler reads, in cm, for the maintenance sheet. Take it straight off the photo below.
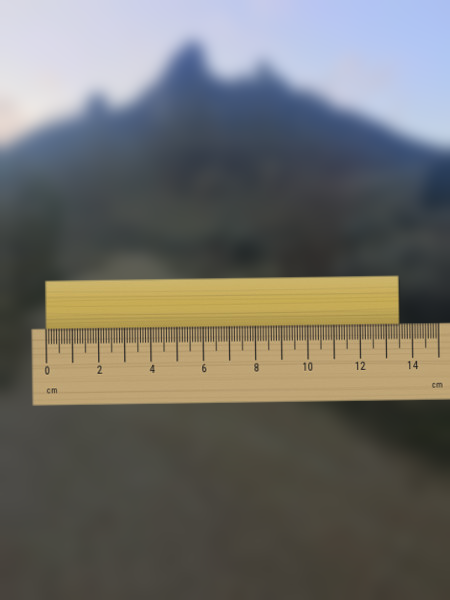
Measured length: 13.5 cm
